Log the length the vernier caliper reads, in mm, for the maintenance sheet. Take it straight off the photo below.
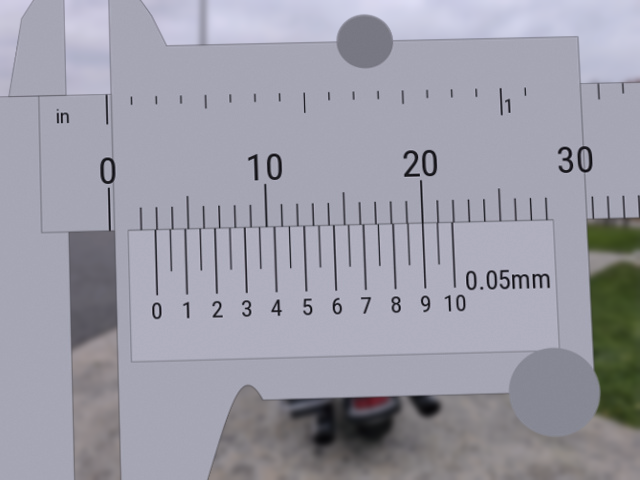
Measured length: 2.9 mm
